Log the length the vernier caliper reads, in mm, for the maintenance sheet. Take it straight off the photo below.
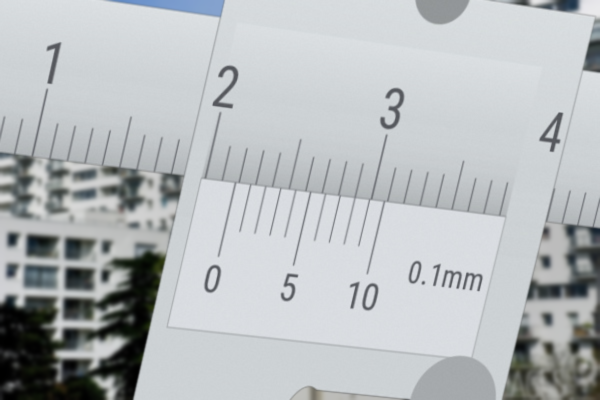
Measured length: 21.8 mm
